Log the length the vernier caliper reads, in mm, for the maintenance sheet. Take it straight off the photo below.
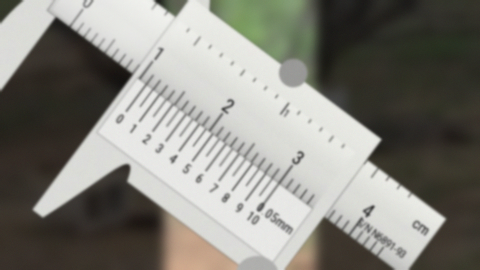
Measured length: 11.0 mm
